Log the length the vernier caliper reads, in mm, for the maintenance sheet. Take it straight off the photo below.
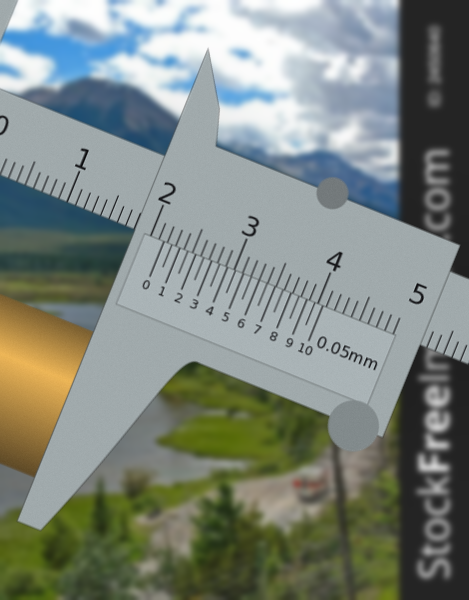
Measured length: 21.6 mm
